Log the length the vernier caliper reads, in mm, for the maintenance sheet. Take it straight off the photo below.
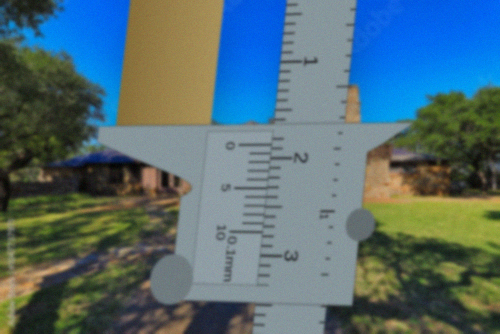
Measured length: 18.6 mm
